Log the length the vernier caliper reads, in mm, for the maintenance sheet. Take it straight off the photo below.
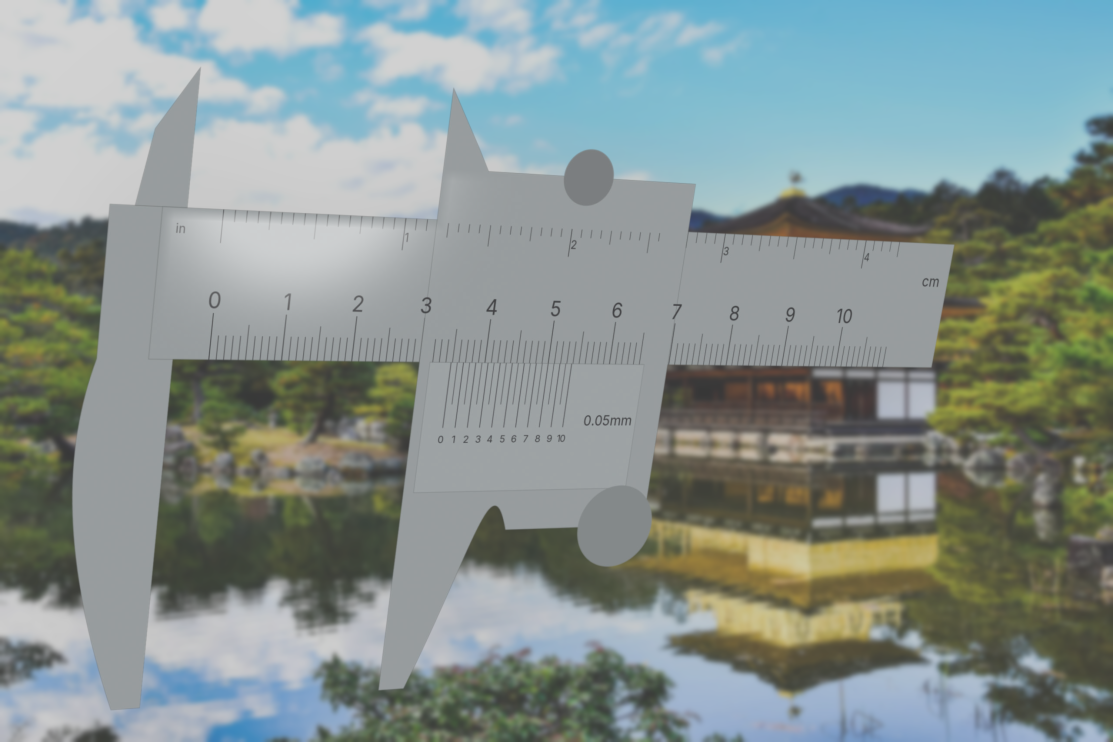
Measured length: 34.8 mm
